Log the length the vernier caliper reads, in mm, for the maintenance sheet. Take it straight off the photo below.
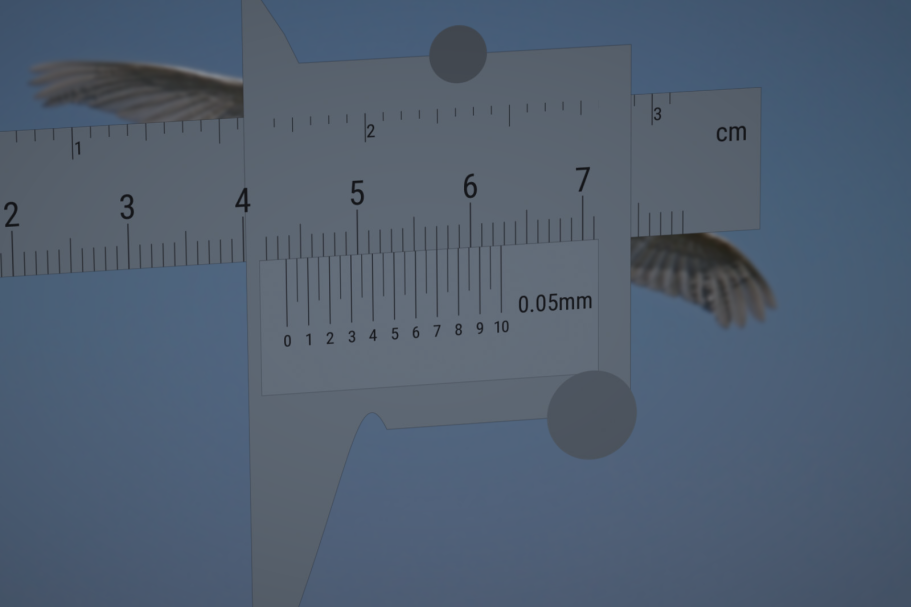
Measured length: 43.7 mm
